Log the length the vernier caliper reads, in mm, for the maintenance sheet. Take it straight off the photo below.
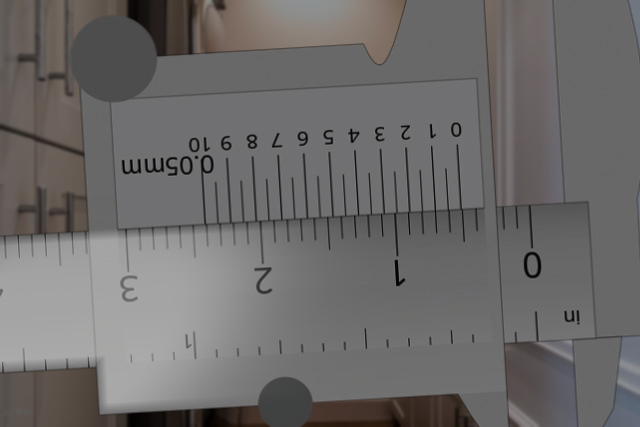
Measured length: 5.1 mm
